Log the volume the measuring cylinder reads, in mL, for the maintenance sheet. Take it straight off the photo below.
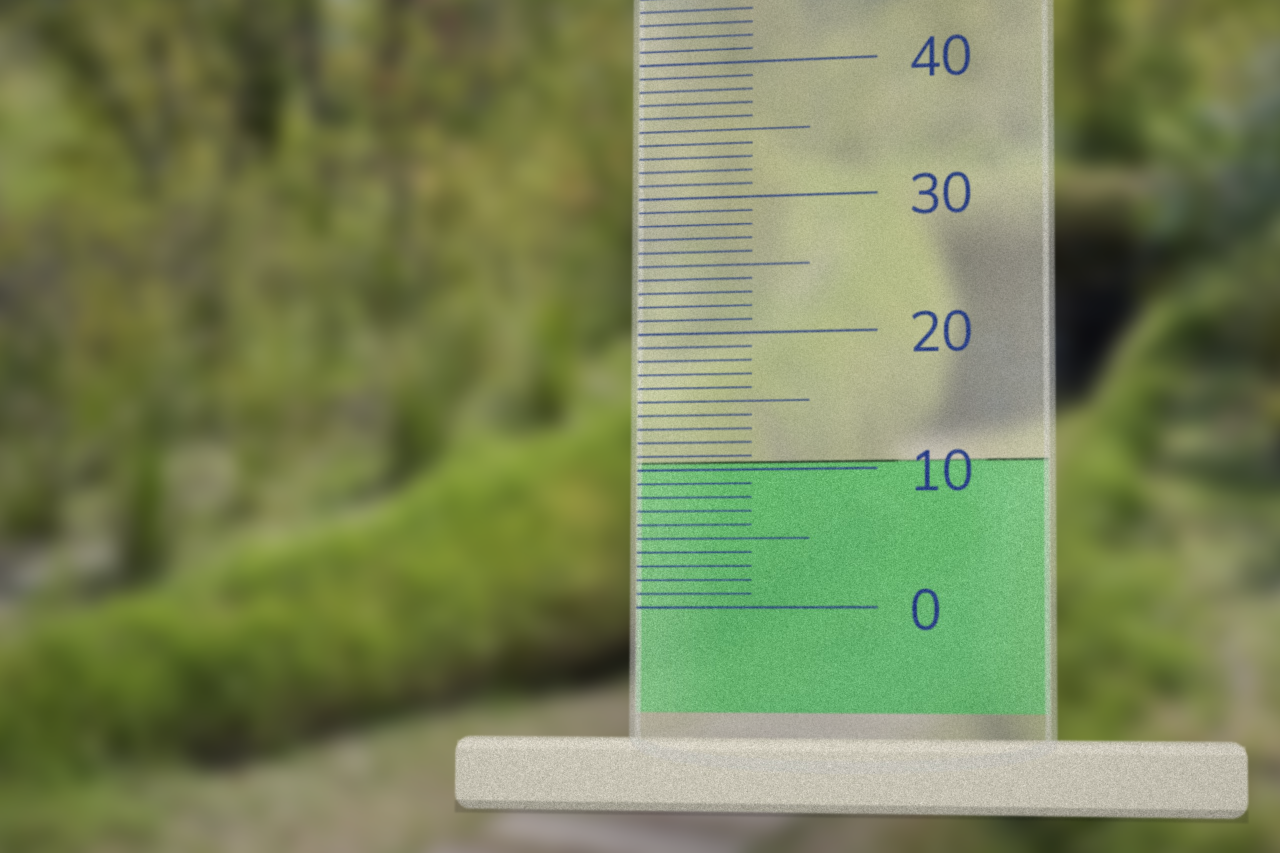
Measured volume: 10.5 mL
